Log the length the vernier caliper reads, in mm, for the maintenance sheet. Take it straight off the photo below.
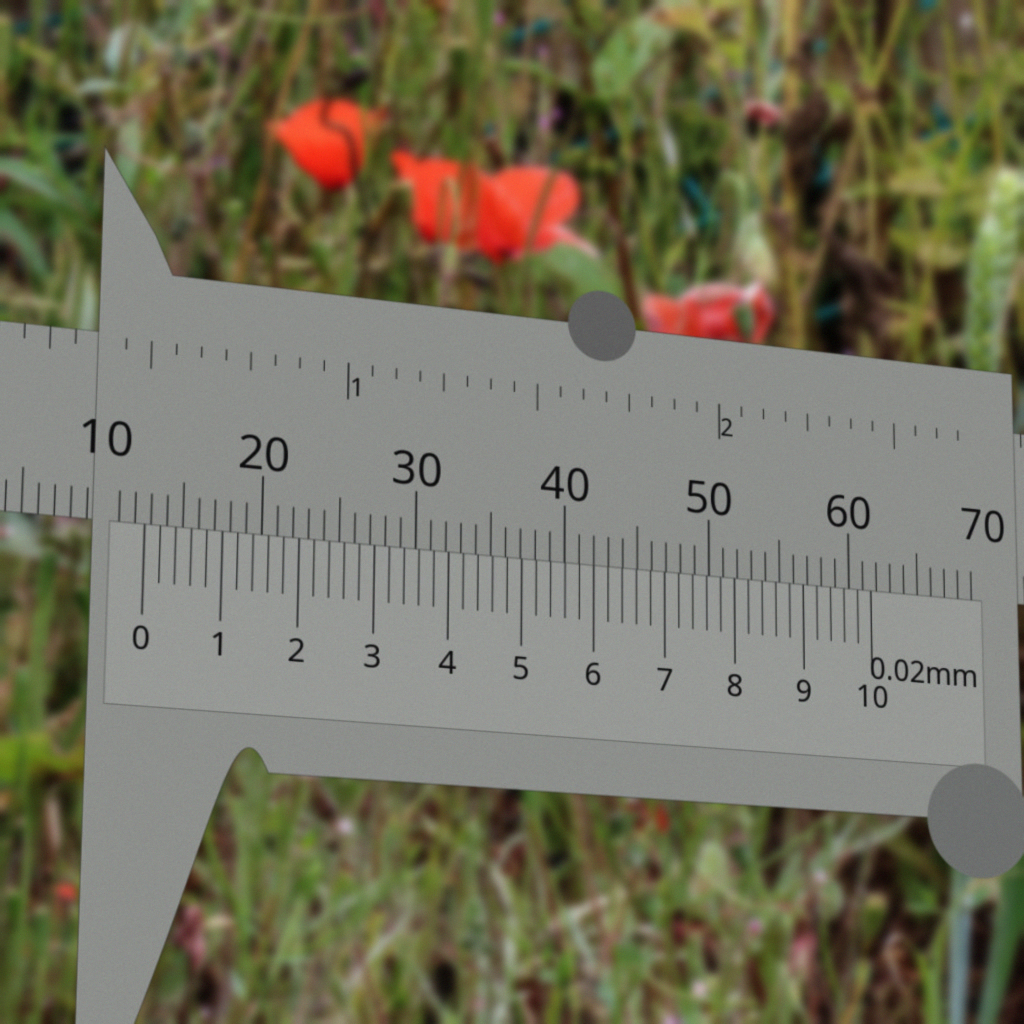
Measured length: 12.6 mm
